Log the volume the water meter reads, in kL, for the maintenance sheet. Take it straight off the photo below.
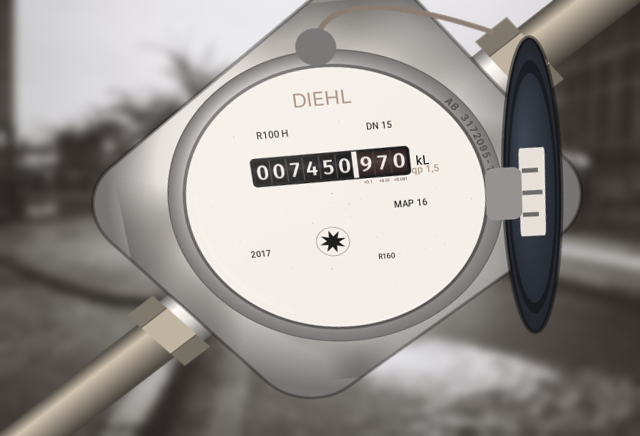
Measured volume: 7450.970 kL
